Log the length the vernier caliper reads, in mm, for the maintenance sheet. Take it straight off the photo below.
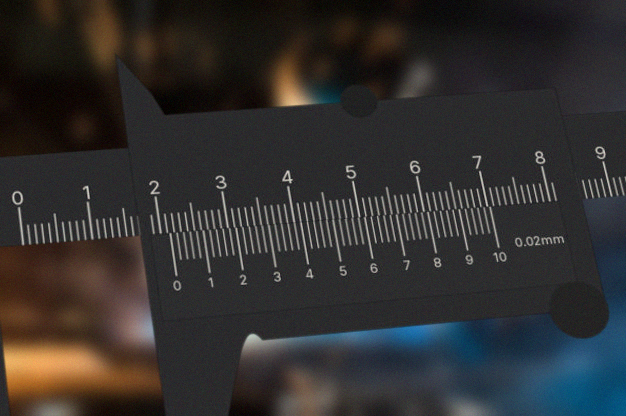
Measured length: 21.4 mm
